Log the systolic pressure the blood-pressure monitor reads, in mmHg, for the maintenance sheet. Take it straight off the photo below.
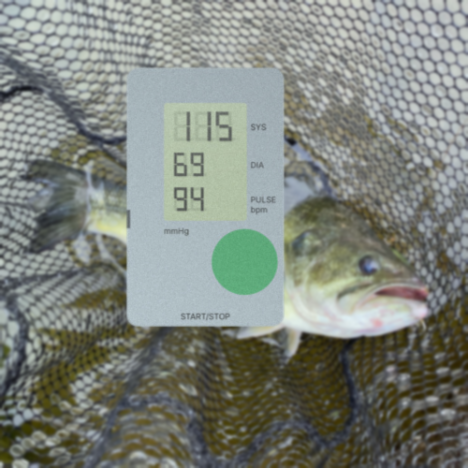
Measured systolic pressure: 115 mmHg
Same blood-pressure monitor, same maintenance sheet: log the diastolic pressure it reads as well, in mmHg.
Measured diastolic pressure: 69 mmHg
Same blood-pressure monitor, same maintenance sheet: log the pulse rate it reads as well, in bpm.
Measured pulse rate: 94 bpm
